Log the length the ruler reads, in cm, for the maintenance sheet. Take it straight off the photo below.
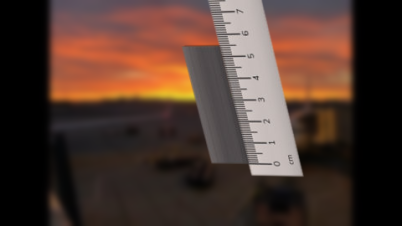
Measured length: 5.5 cm
